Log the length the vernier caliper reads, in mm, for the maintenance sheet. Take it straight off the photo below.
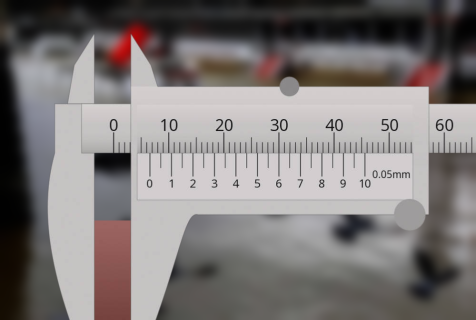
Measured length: 6.6 mm
